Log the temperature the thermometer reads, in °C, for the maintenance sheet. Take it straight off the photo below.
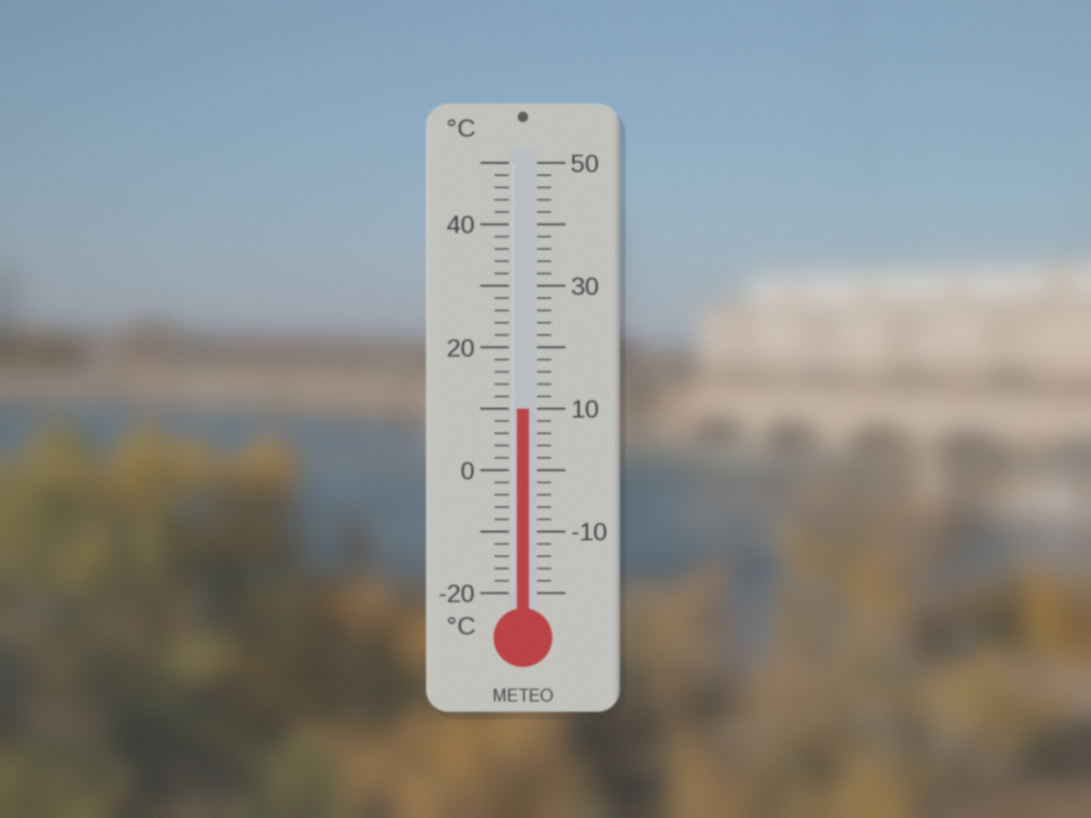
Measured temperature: 10 °C
